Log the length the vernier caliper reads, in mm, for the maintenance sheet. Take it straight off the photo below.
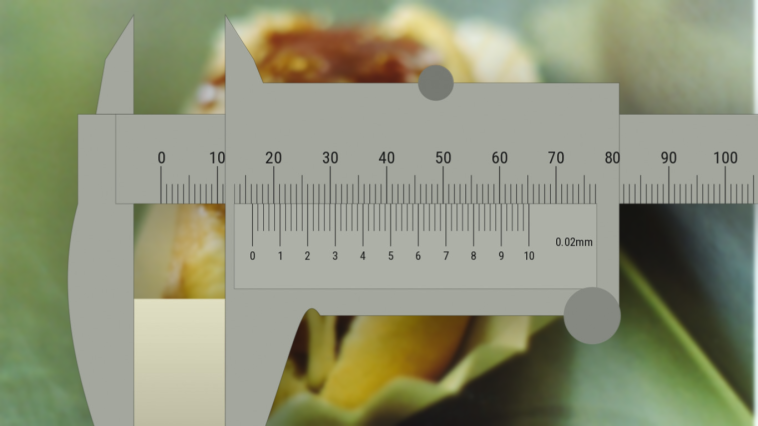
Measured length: 16.2 mm
